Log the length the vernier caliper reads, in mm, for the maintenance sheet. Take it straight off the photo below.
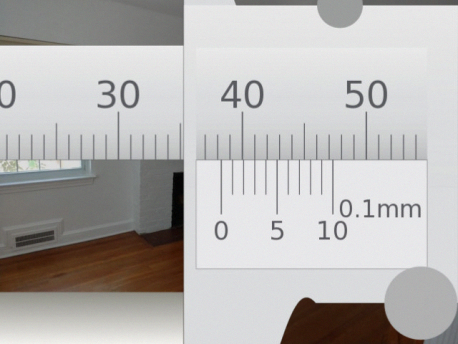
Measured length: 38.3 mm
